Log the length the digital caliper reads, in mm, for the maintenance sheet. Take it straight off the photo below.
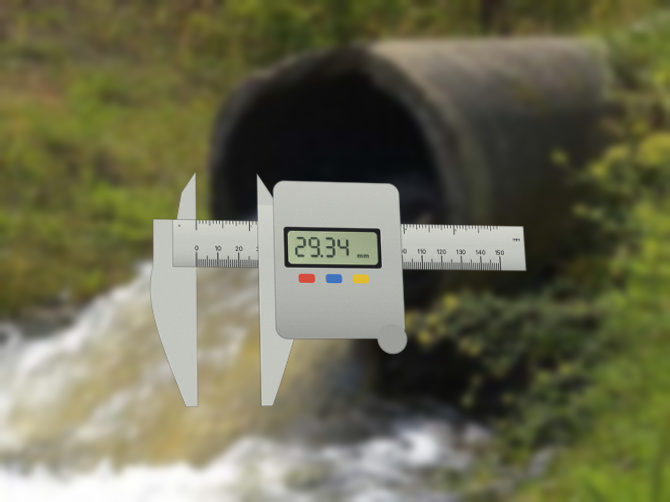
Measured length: 29.34 mm
